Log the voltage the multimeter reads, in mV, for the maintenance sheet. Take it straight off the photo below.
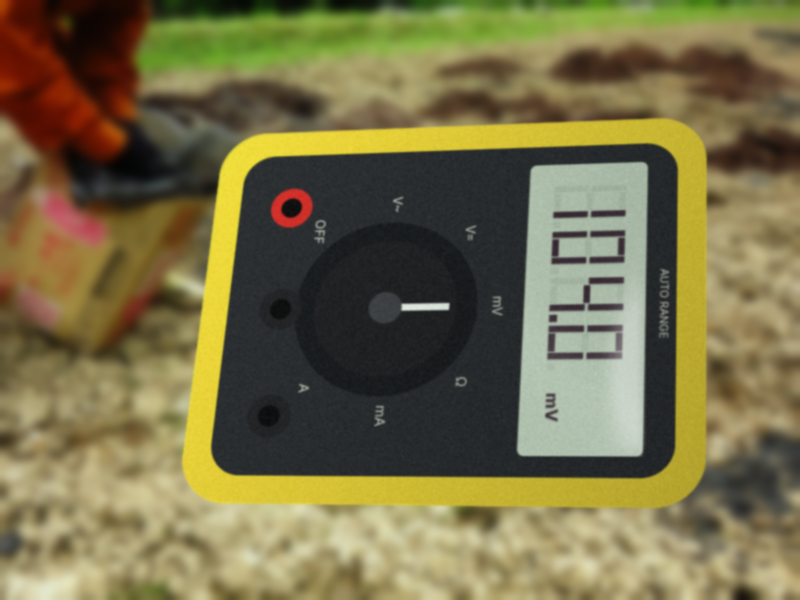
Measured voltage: 104.0 mV
